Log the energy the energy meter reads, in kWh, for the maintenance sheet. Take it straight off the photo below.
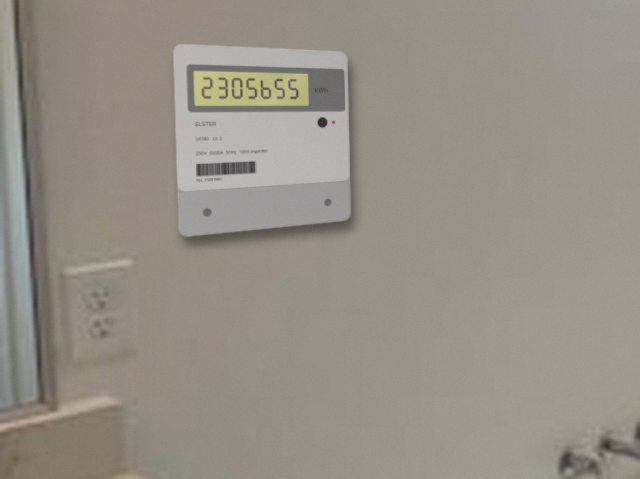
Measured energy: 2305655 kWh
